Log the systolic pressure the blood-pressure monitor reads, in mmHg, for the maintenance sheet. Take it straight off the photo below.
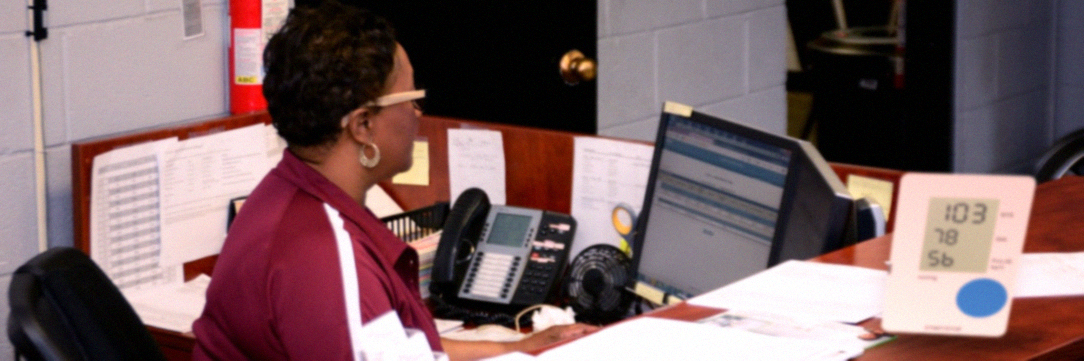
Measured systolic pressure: 103 mmHg
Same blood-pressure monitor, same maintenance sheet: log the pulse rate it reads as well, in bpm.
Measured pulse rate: 56 bpm
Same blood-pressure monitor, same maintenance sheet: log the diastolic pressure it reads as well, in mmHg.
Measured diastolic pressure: 78 mmHg
